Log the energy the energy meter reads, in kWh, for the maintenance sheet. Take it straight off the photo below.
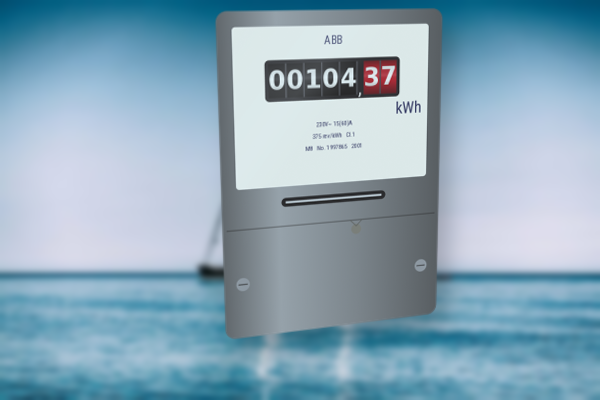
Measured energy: 104.37 kWh
